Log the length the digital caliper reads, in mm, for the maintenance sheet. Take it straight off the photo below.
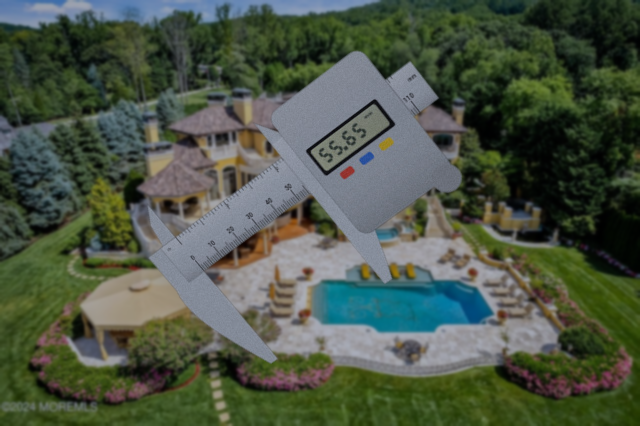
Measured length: 55.65 mm
